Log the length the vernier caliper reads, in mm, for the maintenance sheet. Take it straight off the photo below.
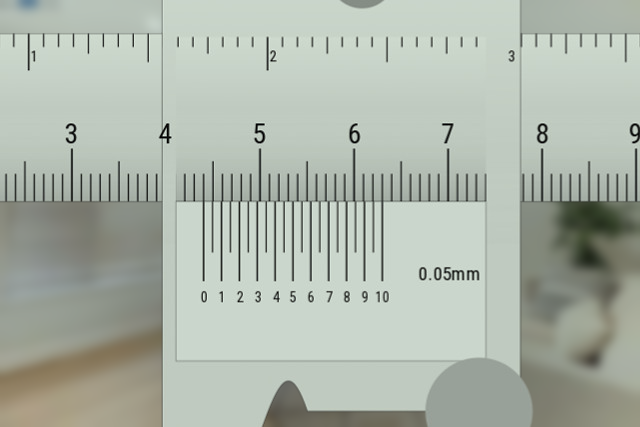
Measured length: 44.0 mm
